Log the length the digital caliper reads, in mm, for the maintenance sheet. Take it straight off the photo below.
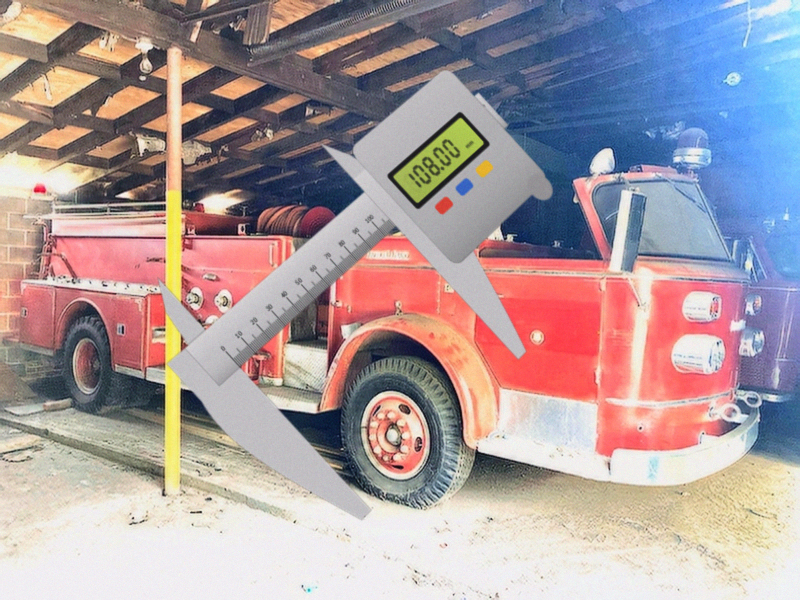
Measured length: 108.00 mm
